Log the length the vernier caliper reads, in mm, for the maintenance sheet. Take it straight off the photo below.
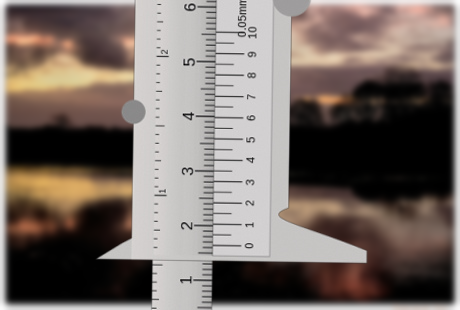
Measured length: 16.4 mm
